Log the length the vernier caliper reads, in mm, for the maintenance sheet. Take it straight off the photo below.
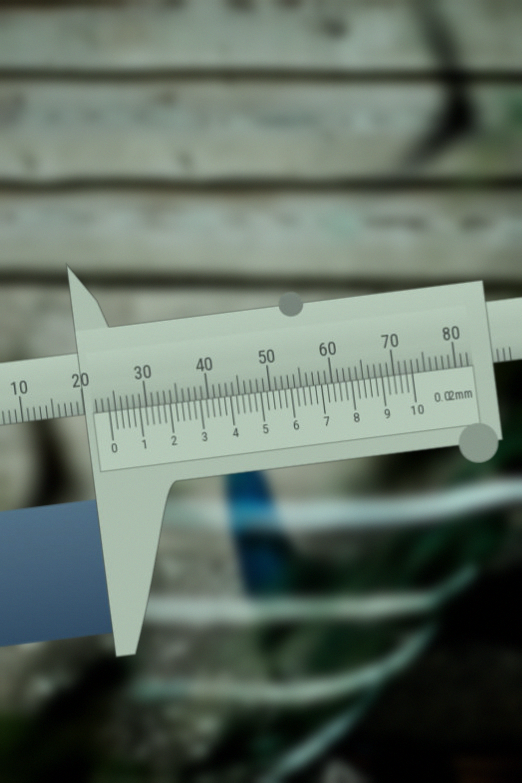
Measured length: 24.0 mm
